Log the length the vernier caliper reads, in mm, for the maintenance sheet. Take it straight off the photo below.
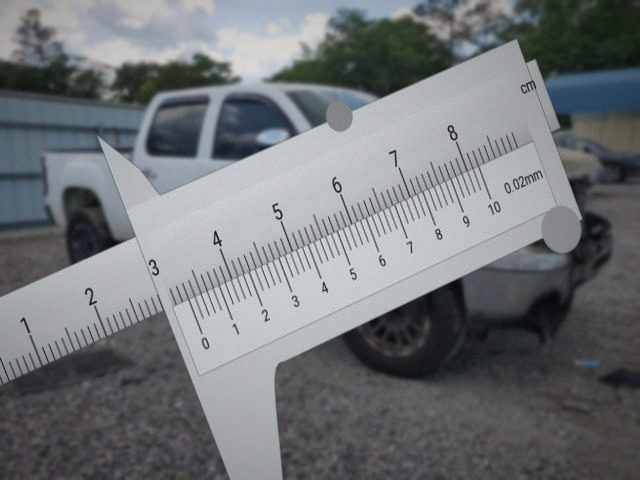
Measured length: 33.0 mm
